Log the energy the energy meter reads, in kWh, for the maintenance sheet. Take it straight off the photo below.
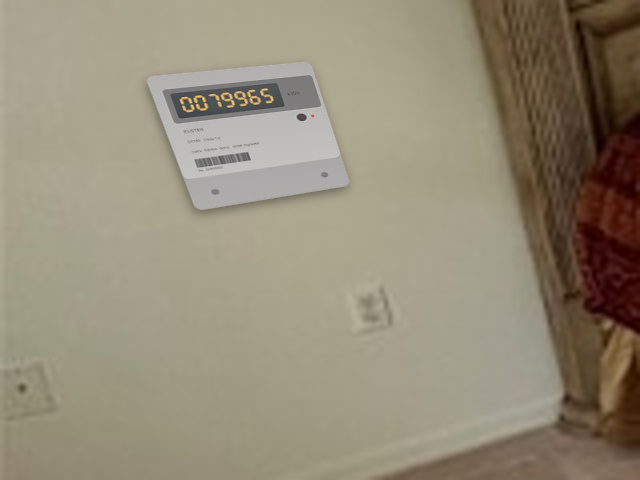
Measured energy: 79965 kWh
